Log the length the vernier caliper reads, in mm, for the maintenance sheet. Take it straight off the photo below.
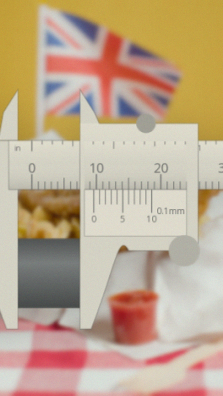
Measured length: 9.6 mm
